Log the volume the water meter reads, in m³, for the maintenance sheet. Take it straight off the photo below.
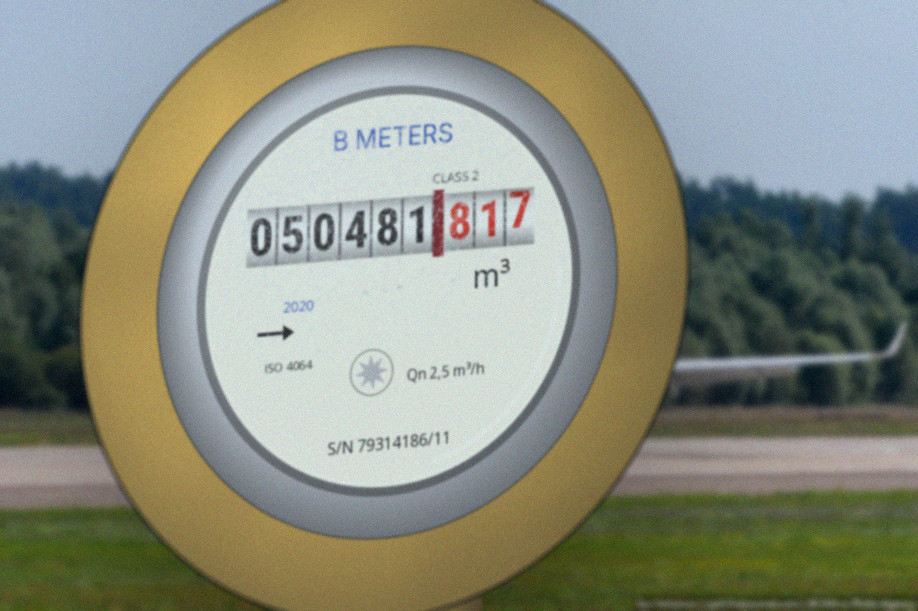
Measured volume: 50481.817 m³
